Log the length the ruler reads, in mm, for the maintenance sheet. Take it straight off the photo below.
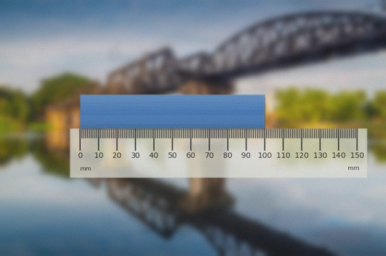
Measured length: 100 mm
